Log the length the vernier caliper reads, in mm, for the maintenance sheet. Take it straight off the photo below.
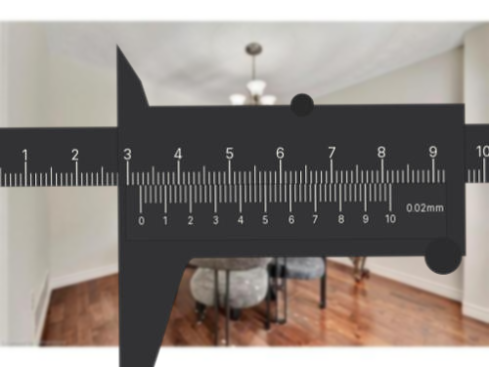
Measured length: 32.5 mm
